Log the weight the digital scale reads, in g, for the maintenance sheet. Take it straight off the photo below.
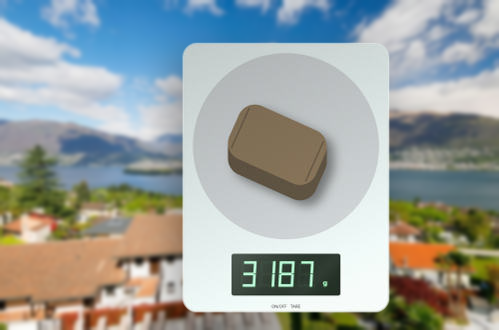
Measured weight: 3187 g
